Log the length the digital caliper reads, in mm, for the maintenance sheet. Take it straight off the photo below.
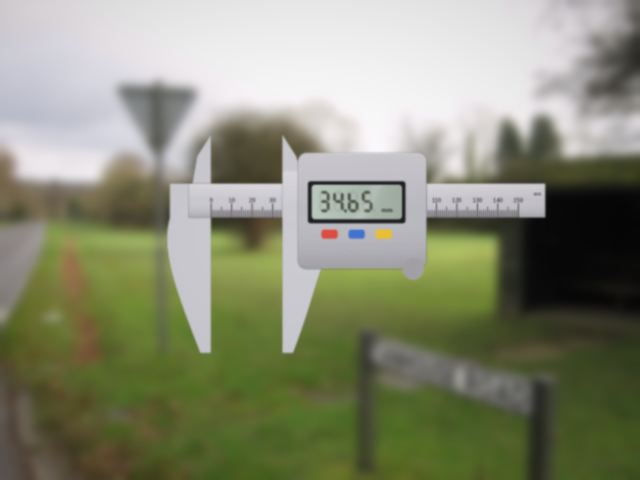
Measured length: 34.65 mm
